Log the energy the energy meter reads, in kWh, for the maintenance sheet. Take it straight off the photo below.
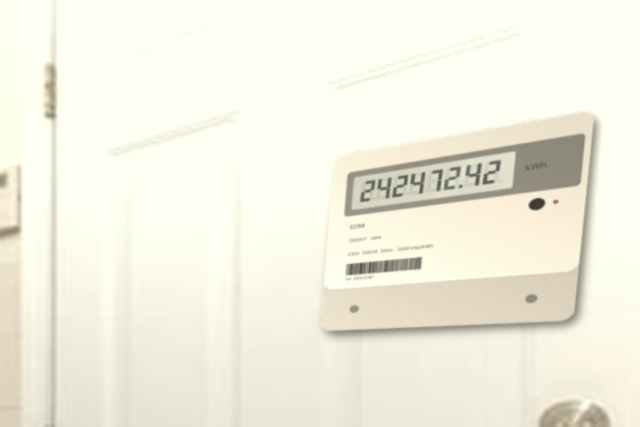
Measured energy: 242472.42 kWh
